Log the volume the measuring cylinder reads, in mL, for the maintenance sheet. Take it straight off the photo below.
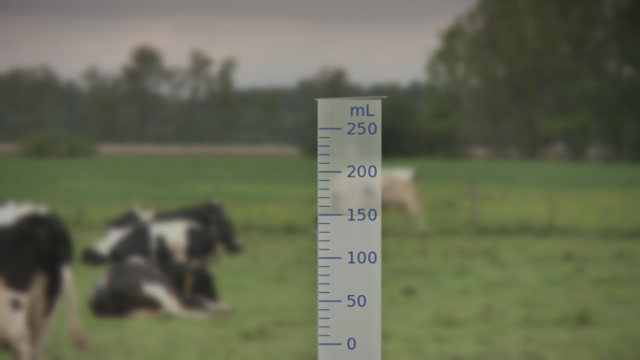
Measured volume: 150 mL
